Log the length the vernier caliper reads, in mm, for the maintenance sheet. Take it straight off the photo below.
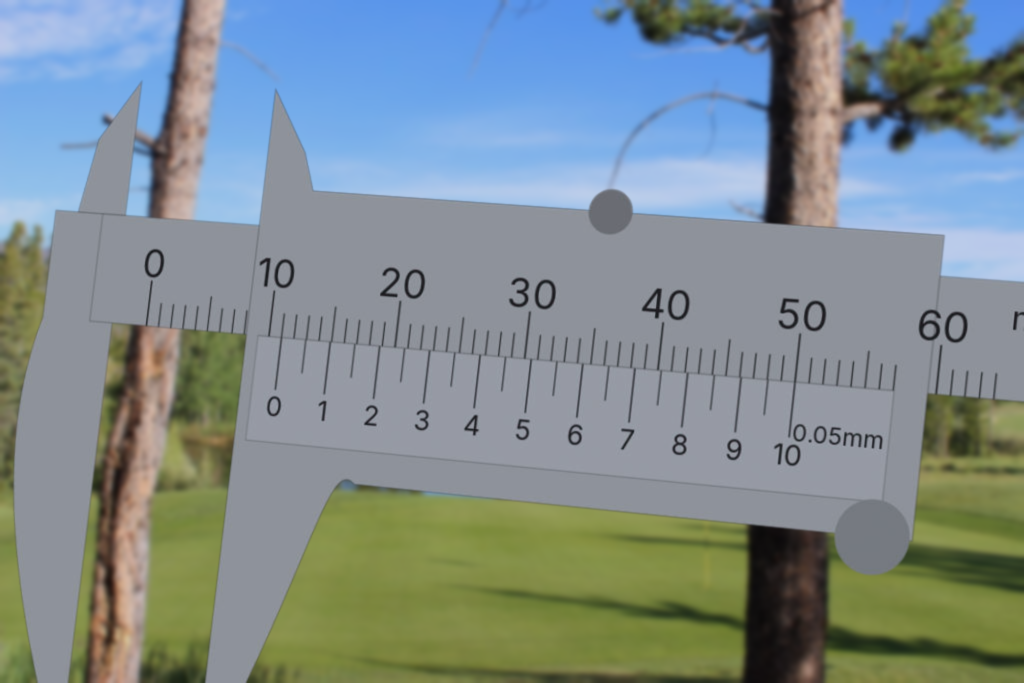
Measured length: 11.0 mm
